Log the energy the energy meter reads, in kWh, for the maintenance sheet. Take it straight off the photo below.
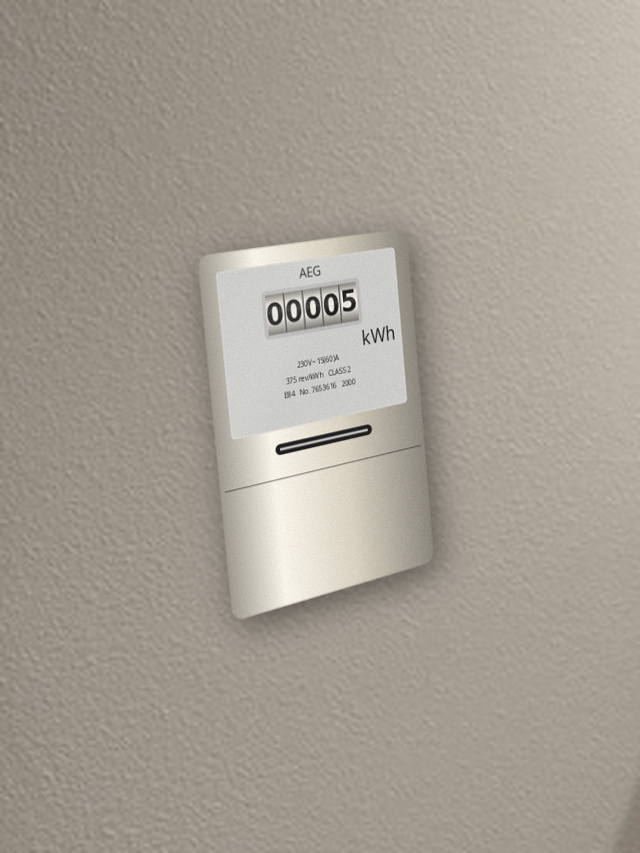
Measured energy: 5 kWh
